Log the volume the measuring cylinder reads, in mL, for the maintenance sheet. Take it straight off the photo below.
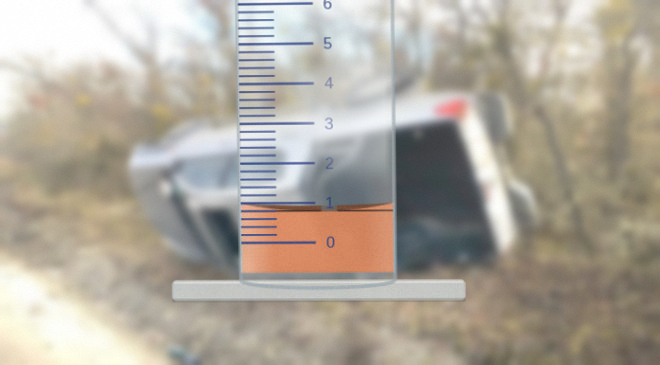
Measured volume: 0.8 mL
